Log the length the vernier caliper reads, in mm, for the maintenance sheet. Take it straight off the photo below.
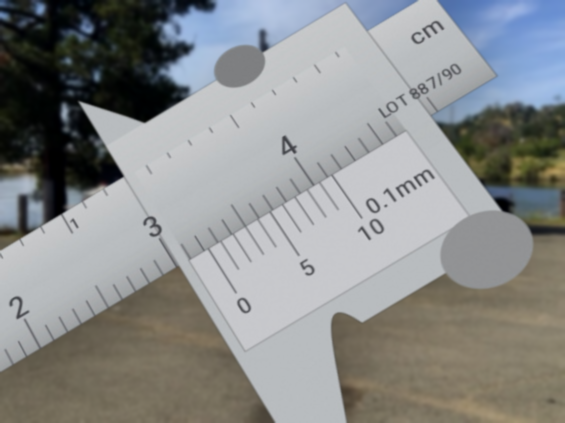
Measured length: 32.3 mm
